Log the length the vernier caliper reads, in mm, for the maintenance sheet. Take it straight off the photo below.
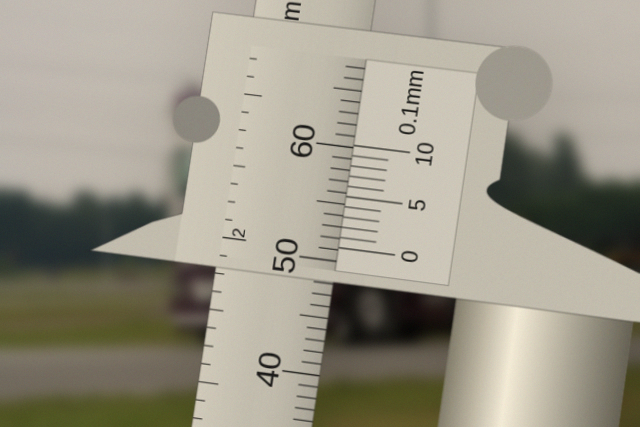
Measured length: 51.2 mm
